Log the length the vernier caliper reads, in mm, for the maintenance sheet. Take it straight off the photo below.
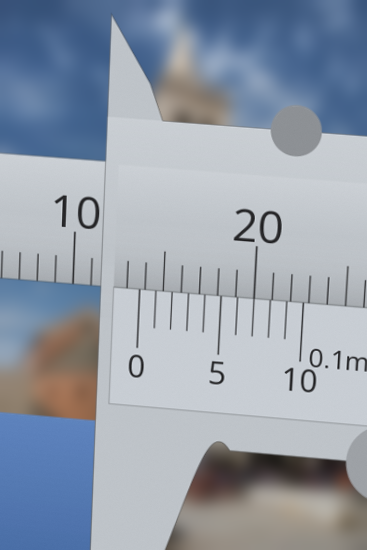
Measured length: 13.7 mm
